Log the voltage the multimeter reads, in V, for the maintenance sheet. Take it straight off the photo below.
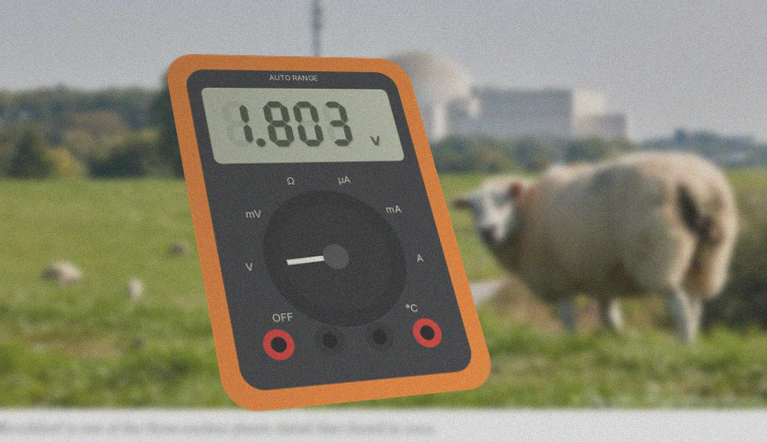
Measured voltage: 1.803 V
